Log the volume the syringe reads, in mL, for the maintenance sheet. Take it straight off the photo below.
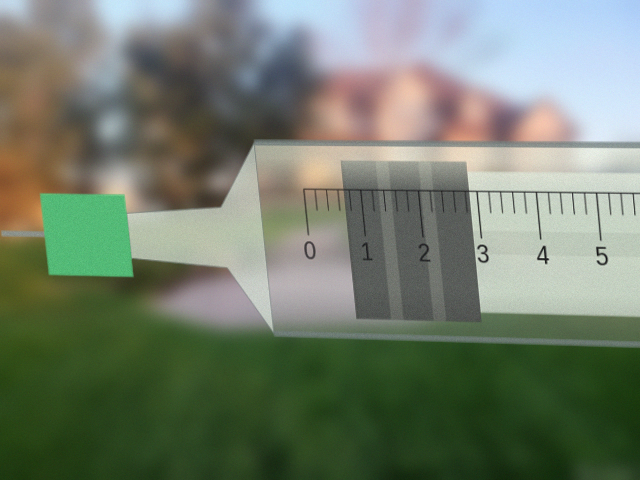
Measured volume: 0.7 mL
